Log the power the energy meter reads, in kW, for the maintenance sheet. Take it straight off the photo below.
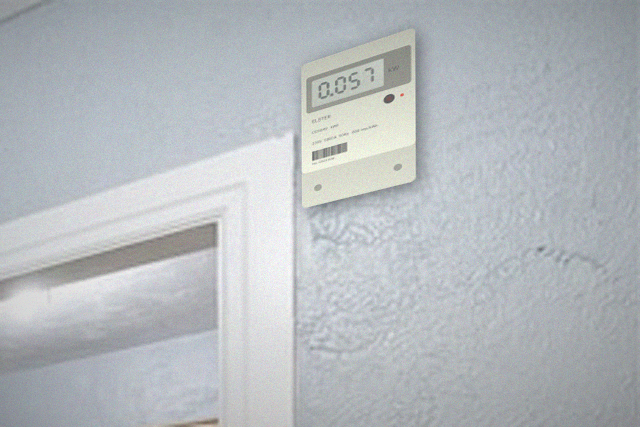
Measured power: 0.057 kW
